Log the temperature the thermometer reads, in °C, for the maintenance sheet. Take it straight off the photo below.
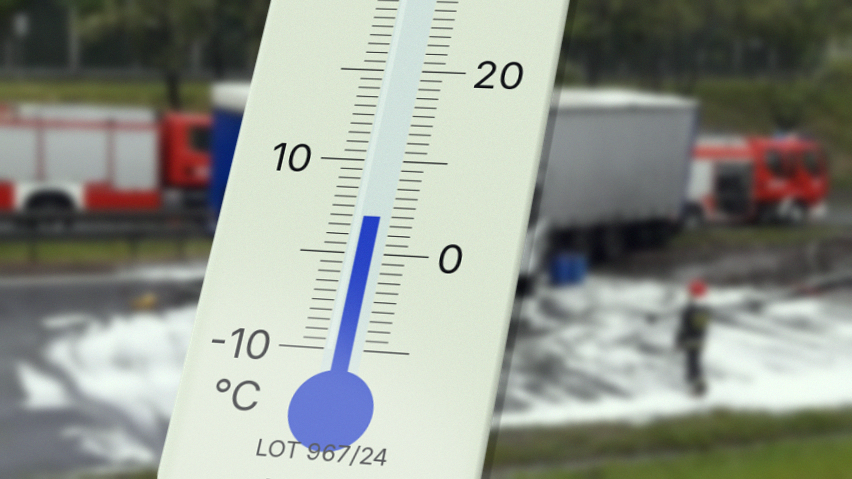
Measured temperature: 4 °C
